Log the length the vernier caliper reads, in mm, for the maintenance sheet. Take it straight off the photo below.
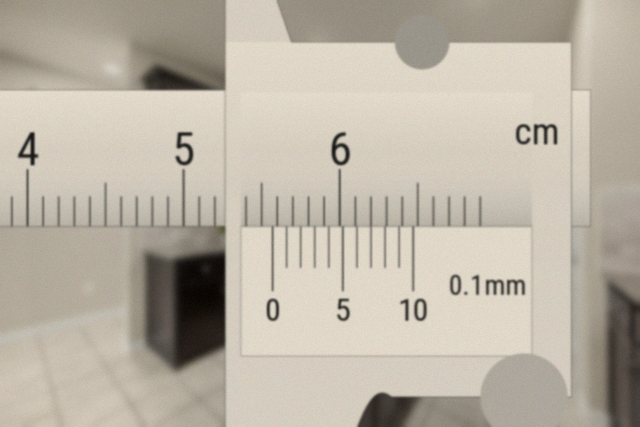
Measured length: 55.7 mm
